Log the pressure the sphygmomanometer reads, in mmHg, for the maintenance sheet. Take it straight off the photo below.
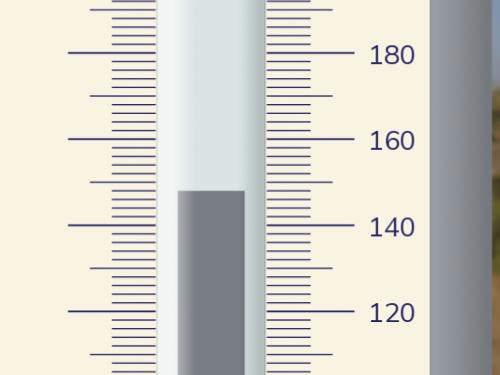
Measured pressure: 148 mmHg
